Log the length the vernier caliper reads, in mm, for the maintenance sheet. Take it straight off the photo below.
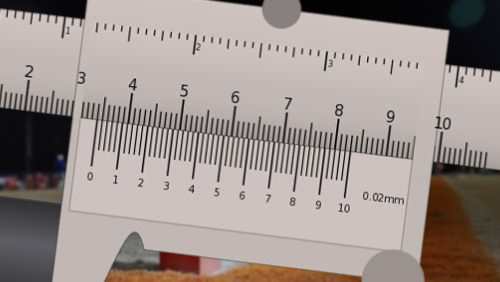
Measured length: 34.0 mm
